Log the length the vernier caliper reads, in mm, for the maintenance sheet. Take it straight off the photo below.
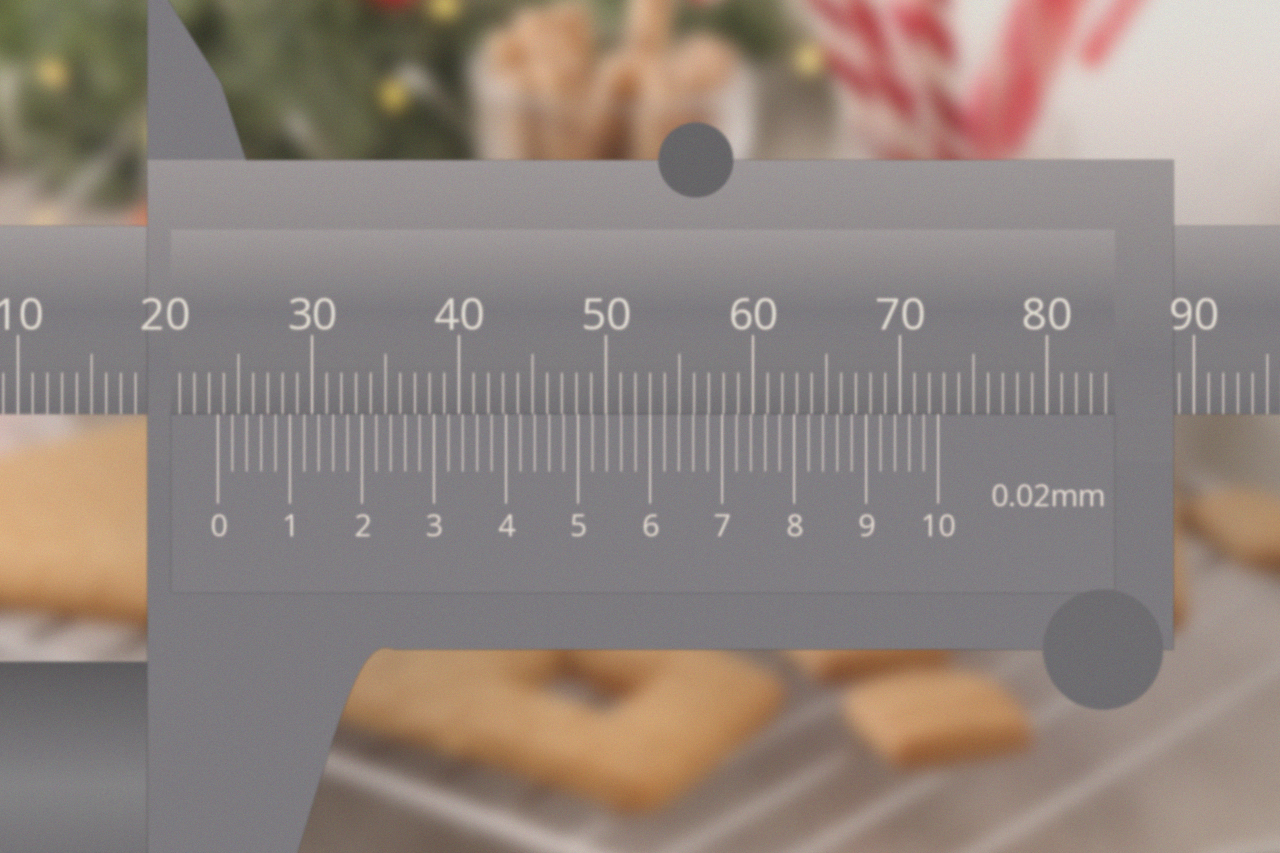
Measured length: 23.6 mm
